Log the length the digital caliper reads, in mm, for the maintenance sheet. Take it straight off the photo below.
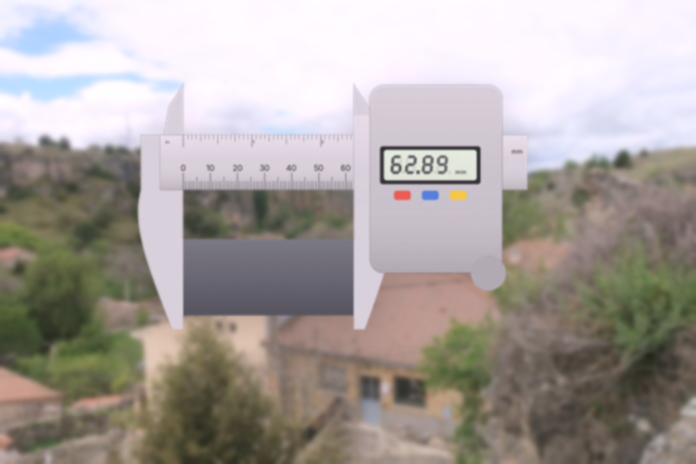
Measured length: 62.89 mm
